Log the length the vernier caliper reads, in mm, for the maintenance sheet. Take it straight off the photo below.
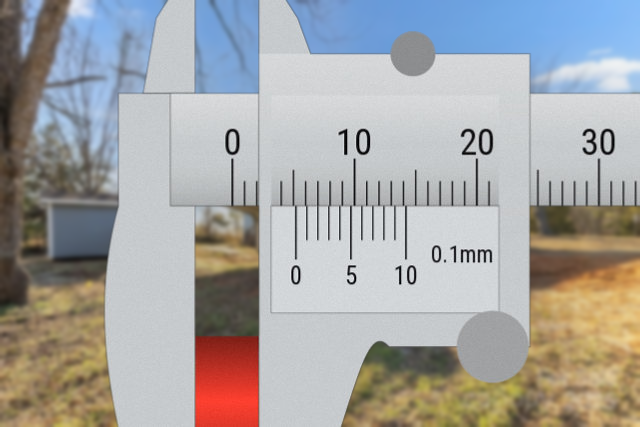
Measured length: 5.2 mm
